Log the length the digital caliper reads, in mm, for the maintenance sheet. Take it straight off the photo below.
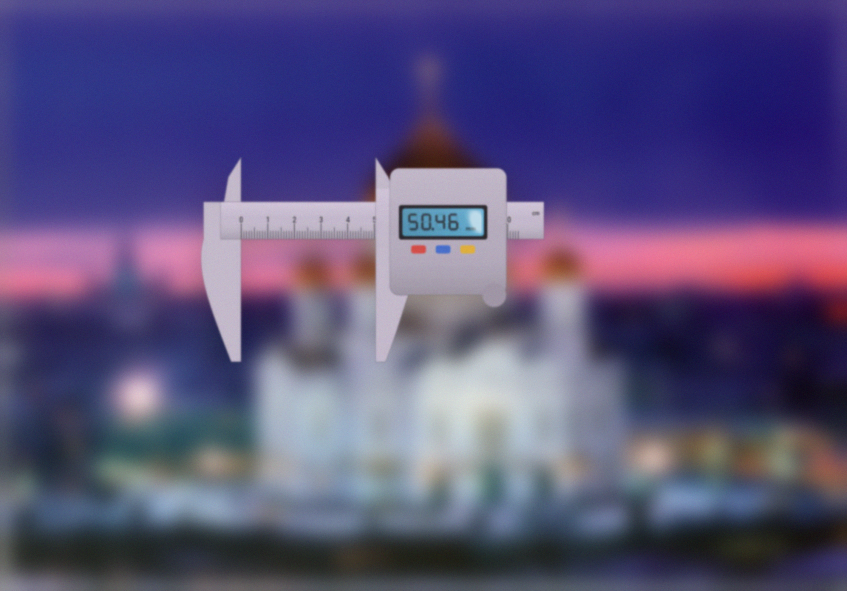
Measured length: 50.46 mm
